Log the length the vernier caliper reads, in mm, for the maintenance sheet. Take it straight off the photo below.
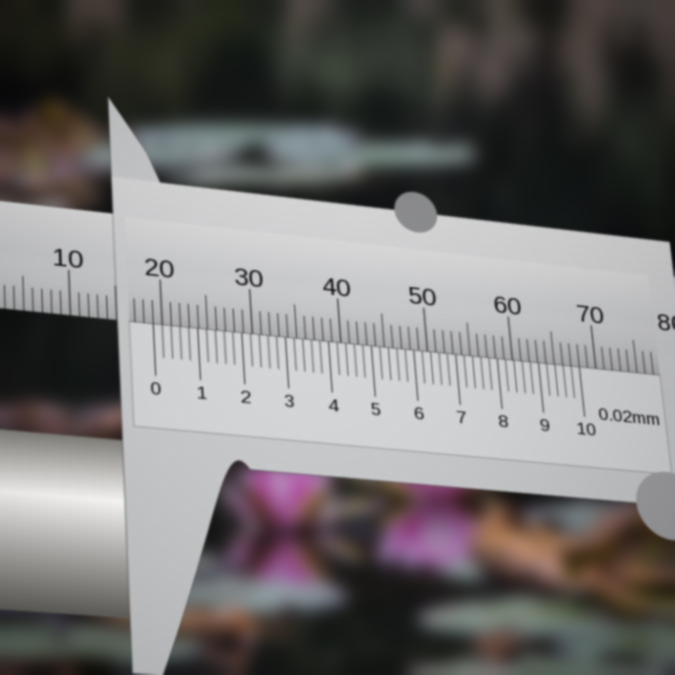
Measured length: 19.0 mm
